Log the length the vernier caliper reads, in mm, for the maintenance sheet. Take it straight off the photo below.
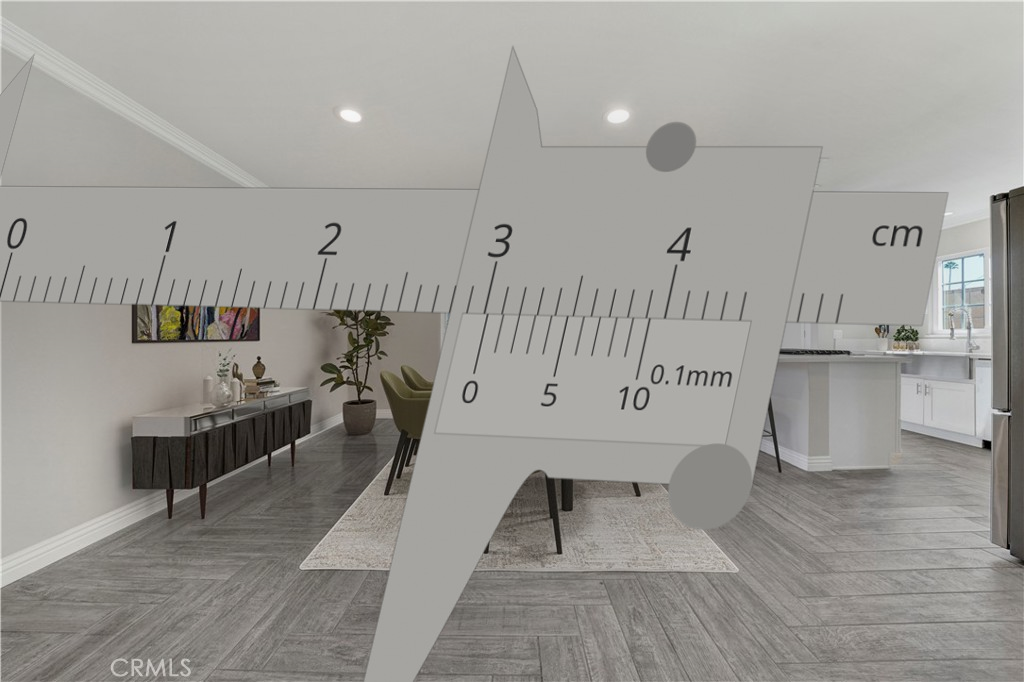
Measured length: 30.2 mm
